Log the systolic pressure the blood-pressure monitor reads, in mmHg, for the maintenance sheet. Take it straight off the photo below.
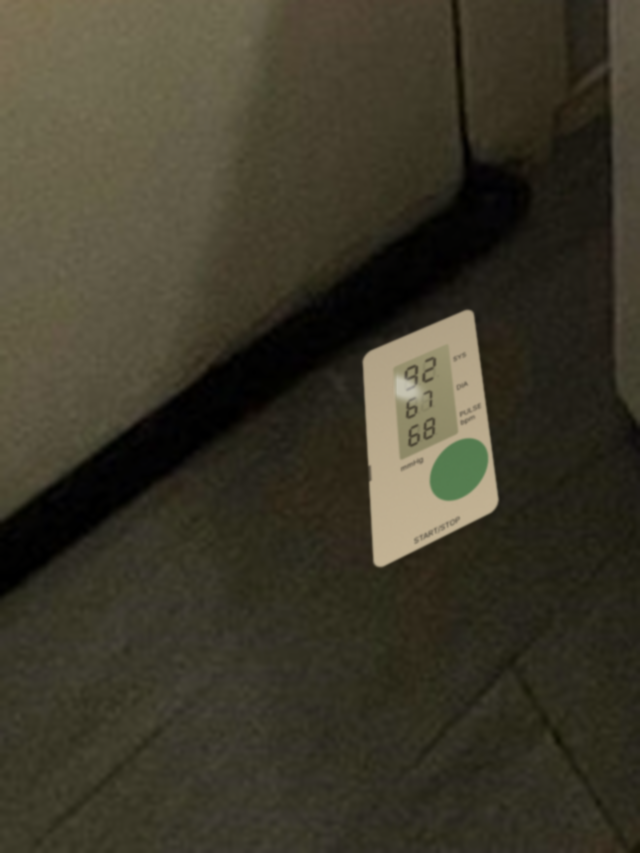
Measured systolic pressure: 92 mmHg
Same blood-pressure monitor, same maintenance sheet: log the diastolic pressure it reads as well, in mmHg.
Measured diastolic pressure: 67 mmHg
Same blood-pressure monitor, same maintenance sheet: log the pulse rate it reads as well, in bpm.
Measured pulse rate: 68 bpm
